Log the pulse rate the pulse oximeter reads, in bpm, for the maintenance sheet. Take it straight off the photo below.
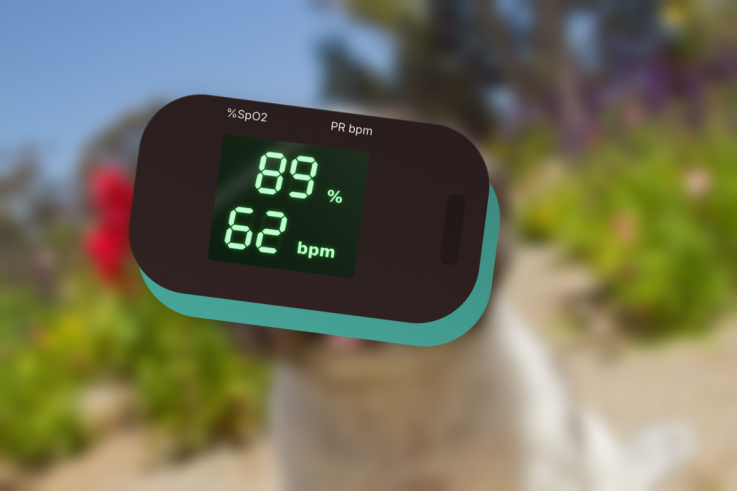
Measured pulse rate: 62 bpm
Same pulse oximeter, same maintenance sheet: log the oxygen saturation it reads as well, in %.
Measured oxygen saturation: 89 %
